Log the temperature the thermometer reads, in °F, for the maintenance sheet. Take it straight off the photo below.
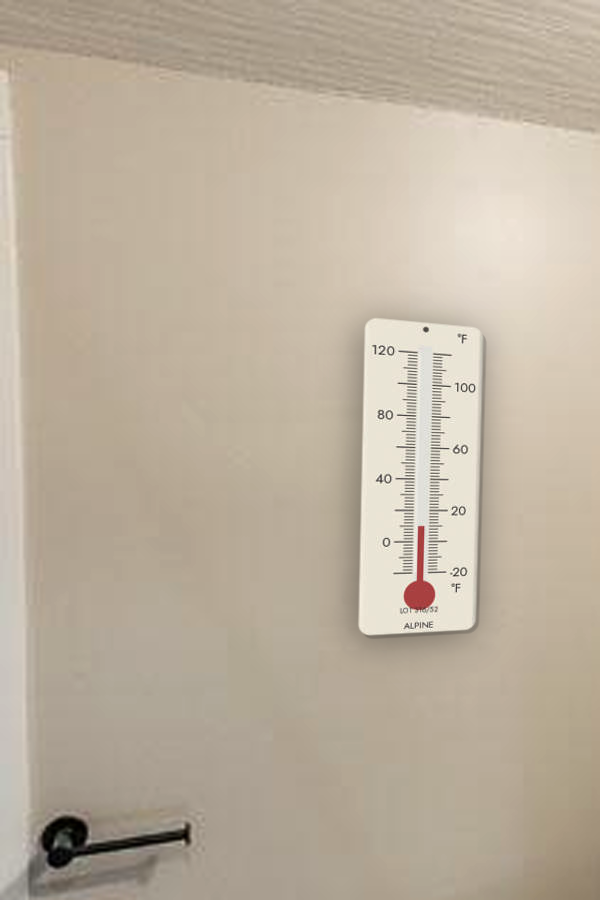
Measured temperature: 10 °F
